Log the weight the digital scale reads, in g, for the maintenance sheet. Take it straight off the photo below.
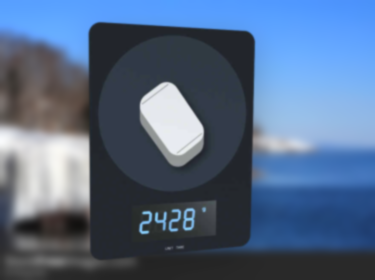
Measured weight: 2428 g
